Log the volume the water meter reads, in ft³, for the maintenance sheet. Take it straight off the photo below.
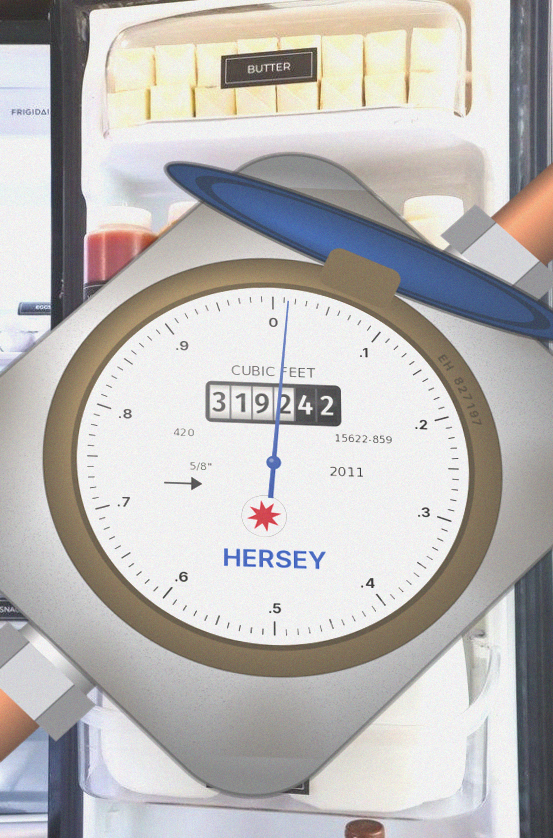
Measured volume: 319242.01 ft³
